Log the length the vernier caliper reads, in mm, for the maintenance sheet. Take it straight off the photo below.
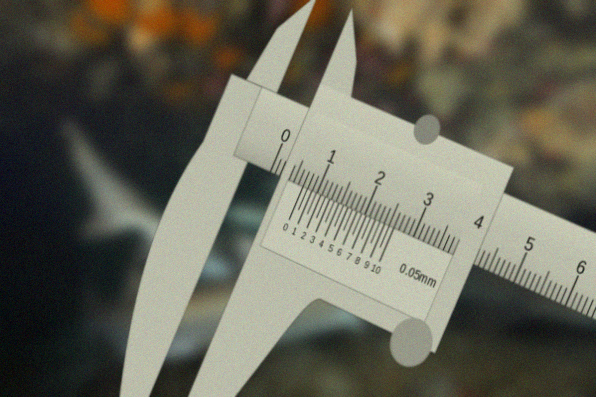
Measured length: 7.0 mm
